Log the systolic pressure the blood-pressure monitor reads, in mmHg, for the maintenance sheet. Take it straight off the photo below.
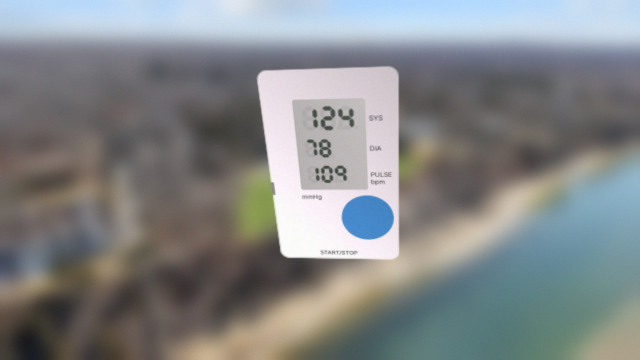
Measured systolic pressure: 124 mmHg
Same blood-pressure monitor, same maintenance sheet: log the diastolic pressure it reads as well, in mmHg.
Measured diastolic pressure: 78 mmHg
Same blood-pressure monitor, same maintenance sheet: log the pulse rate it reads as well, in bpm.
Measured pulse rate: 109 bpm
